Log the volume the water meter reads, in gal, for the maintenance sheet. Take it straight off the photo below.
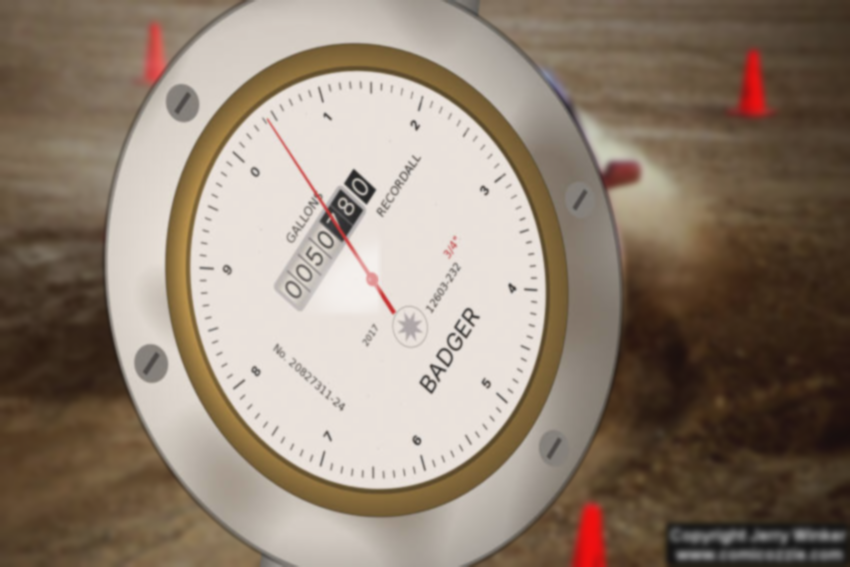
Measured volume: 50780.4 gal
